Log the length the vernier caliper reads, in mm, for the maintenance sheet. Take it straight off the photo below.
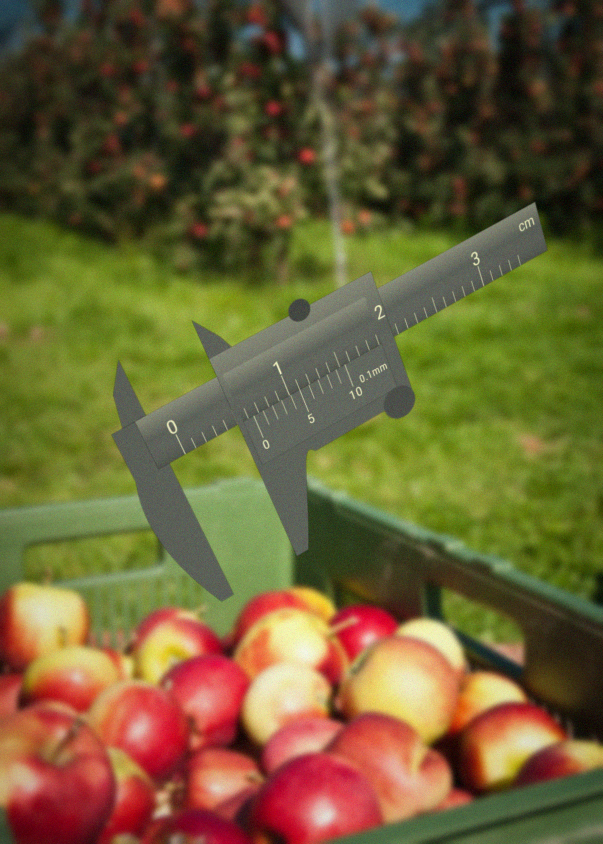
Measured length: 6.5 mm
